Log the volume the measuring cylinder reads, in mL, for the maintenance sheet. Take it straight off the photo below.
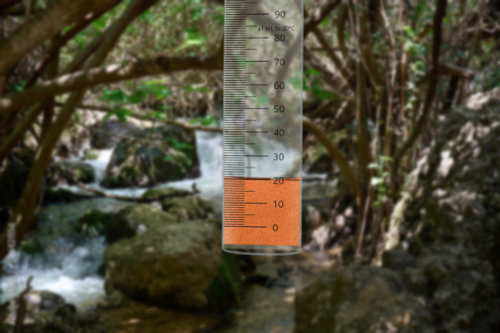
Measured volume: 20 mL
